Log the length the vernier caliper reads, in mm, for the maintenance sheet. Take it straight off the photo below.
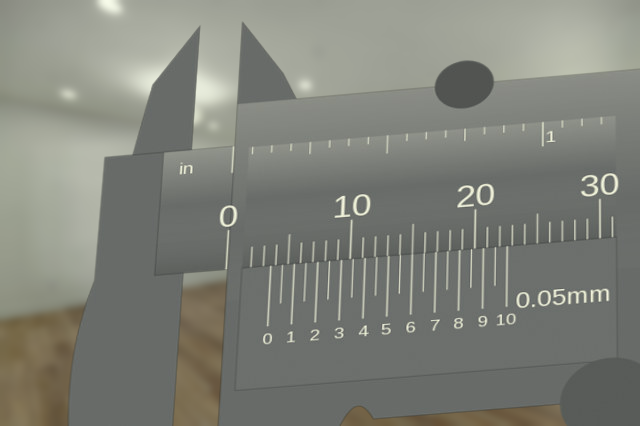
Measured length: 3.6 mm
